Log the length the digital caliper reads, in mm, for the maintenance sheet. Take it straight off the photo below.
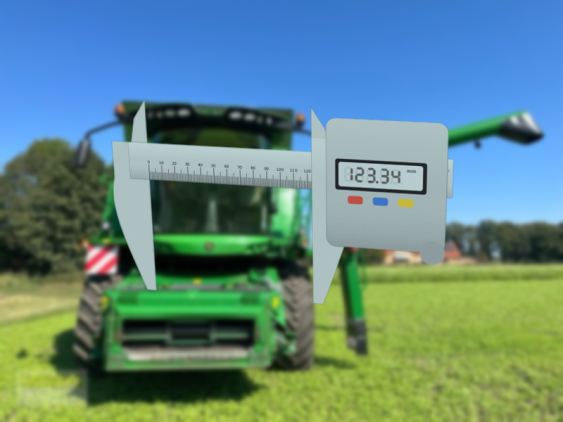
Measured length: 123.34 mm
